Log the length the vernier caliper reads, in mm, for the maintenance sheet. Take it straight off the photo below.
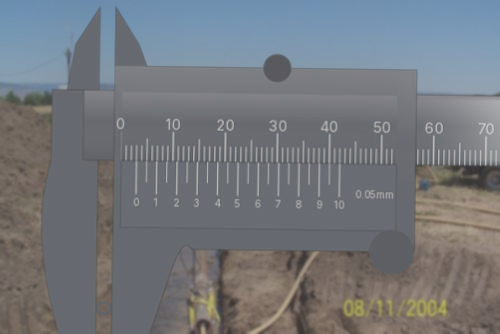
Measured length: 3.0 mm
